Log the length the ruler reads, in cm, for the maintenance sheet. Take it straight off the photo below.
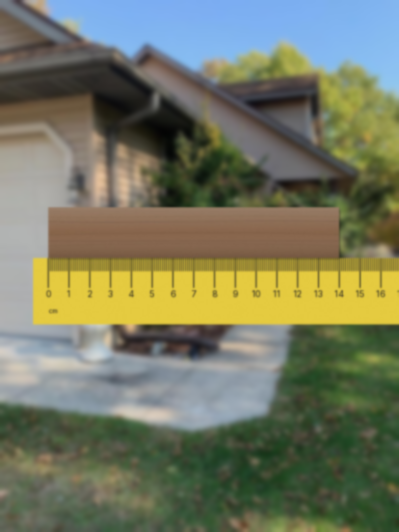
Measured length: 14 cm
